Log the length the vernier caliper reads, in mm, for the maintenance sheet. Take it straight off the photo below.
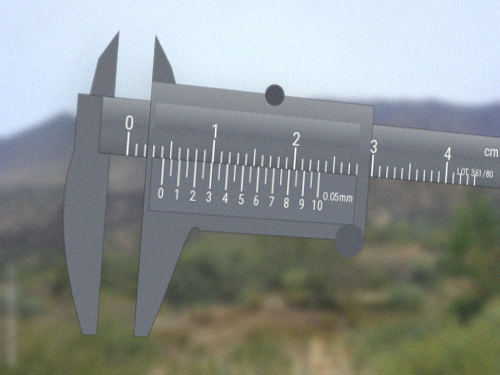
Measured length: 4.2 mm
